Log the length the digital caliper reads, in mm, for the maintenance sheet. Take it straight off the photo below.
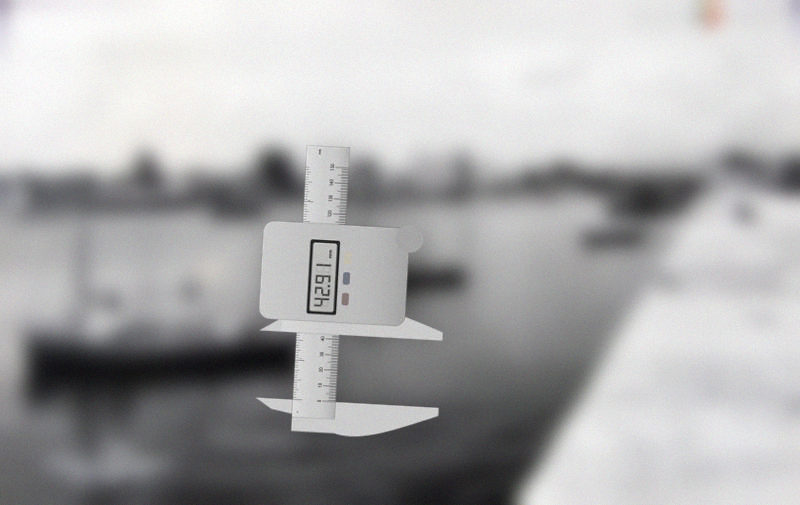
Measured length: 42.91 mm
